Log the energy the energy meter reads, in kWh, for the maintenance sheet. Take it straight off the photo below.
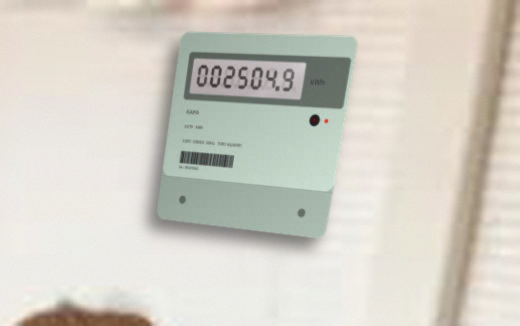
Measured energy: 2504.9 kWh
